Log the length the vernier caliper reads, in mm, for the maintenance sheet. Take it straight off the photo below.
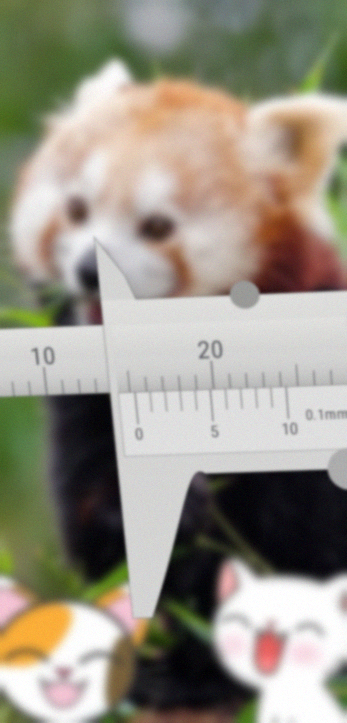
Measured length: 15.3 mm
